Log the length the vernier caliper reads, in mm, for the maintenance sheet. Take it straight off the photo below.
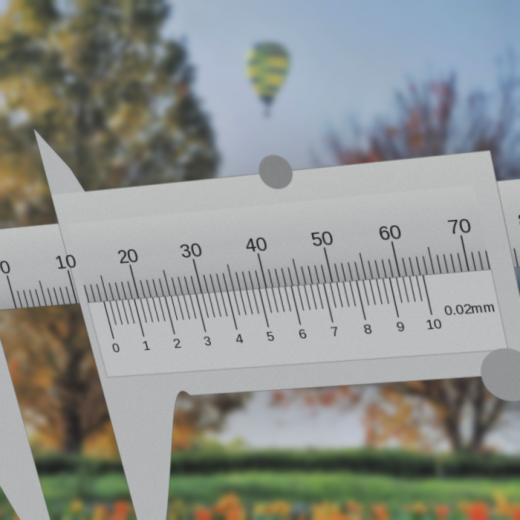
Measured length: 14.4 mm
